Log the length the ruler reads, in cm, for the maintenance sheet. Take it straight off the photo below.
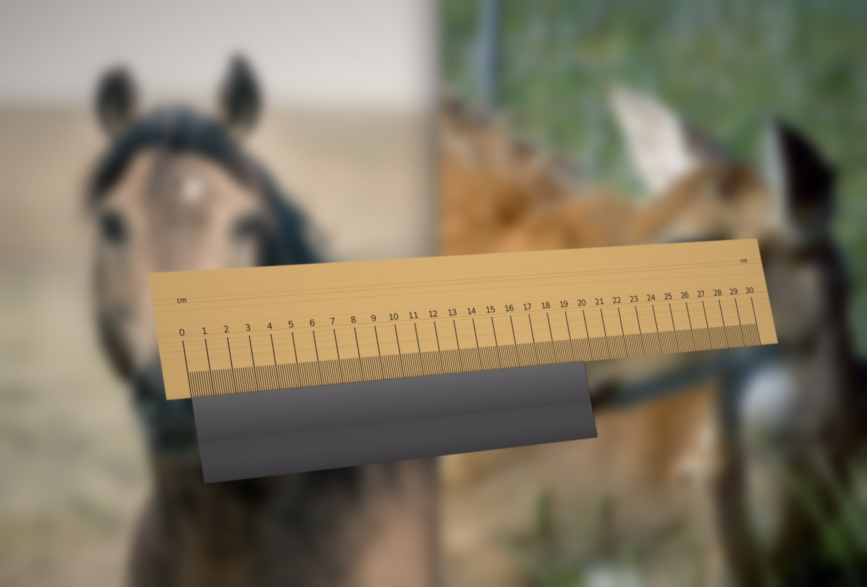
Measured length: 19.5 cm
